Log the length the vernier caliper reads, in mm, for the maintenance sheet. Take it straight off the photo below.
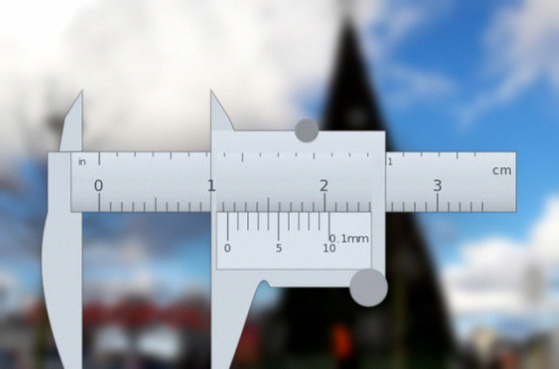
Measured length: 11.4 mm
